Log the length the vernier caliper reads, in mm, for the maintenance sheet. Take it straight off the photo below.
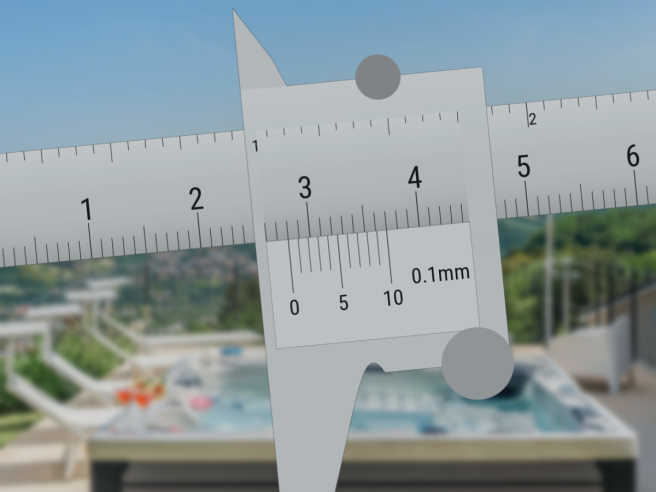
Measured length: 28.0 mm
